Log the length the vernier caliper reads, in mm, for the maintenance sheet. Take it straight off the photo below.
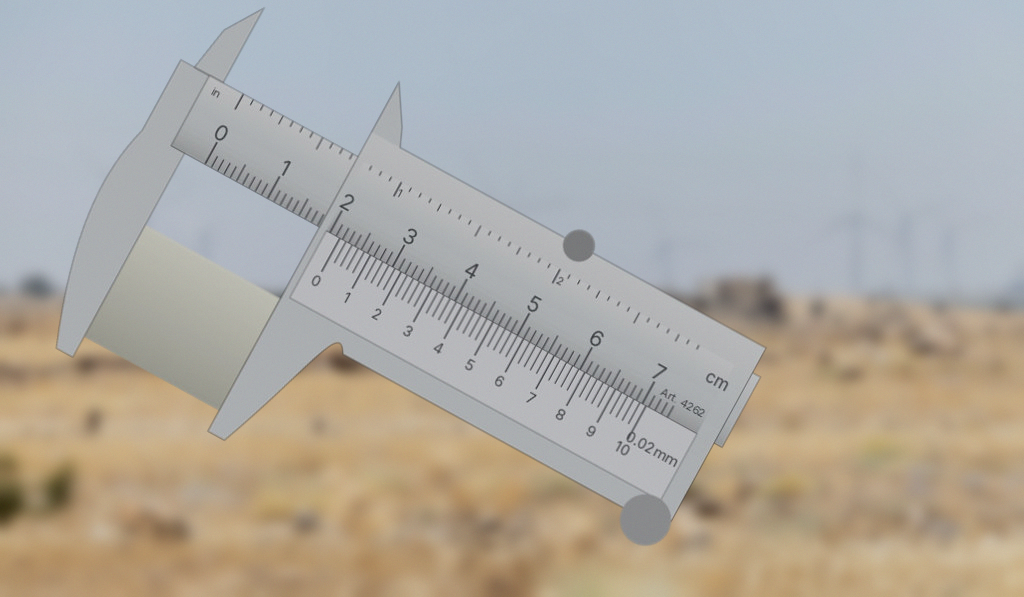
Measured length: 21.6 mm
